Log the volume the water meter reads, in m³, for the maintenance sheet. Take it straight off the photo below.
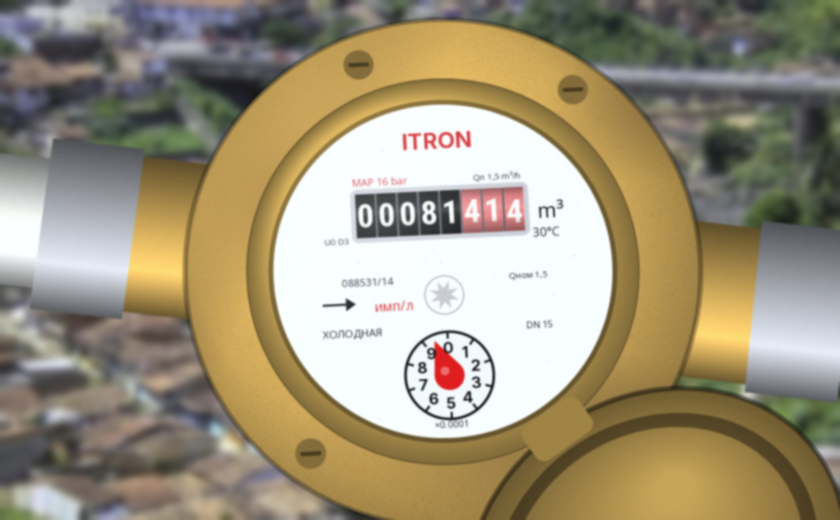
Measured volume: 81.4139 m³
